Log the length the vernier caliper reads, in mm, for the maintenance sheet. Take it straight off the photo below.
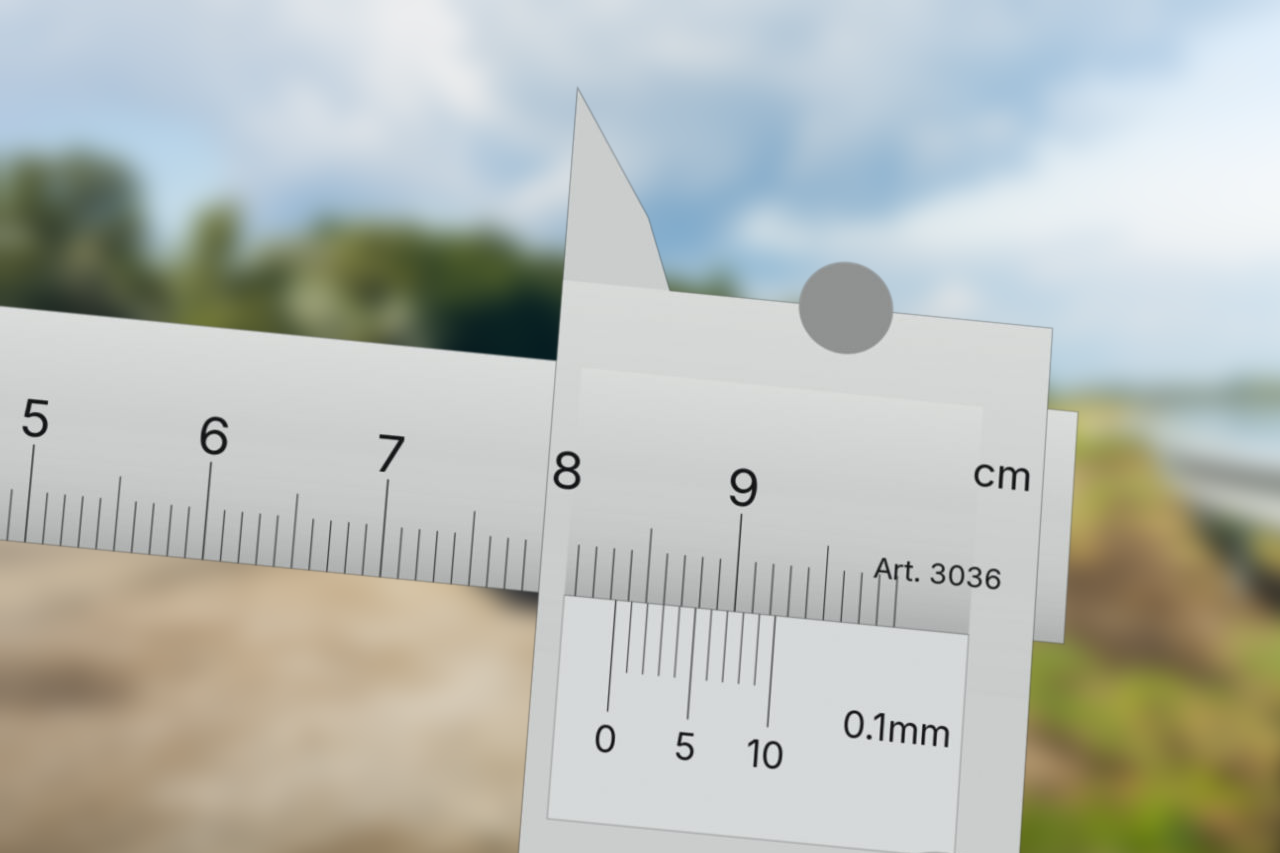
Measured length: 83.3 mm
